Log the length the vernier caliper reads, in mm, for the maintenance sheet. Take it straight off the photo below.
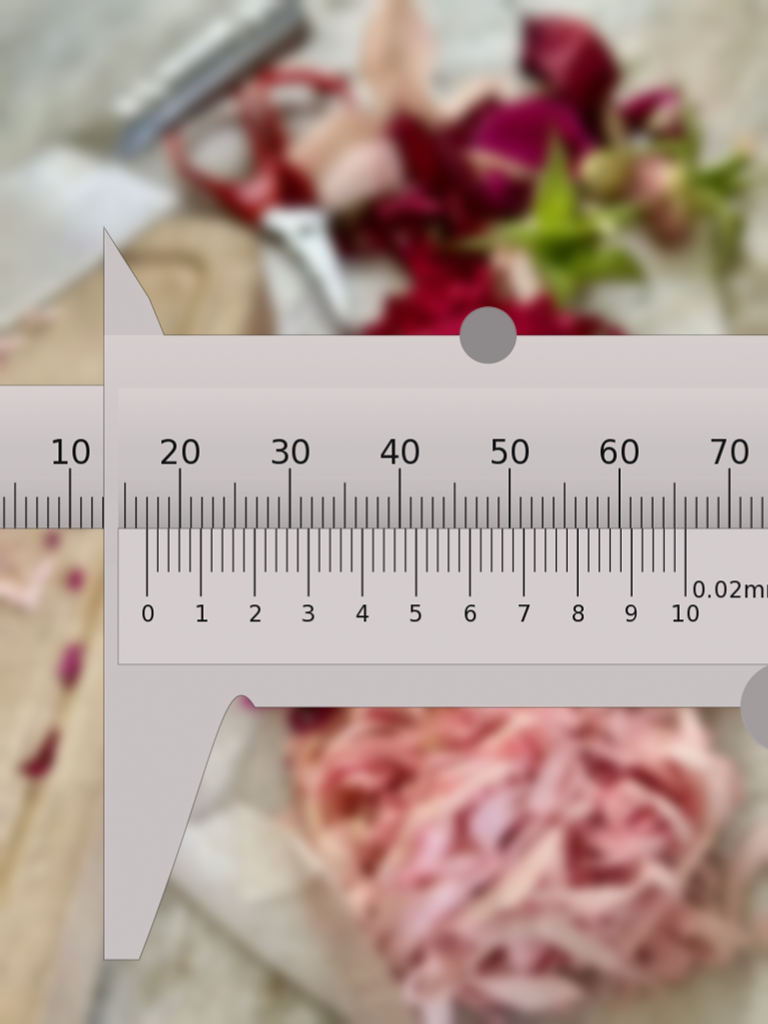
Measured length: 17.0 mm
